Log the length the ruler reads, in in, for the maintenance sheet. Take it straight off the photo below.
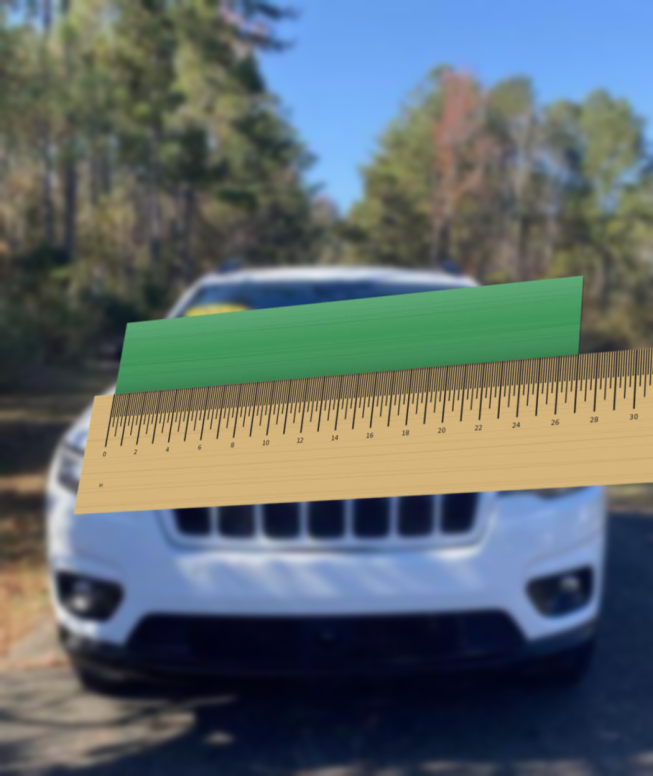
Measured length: 27 in
